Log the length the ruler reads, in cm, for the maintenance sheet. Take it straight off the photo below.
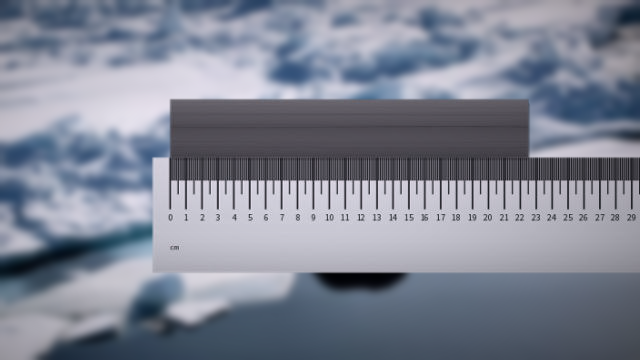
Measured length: 22.5 cm
